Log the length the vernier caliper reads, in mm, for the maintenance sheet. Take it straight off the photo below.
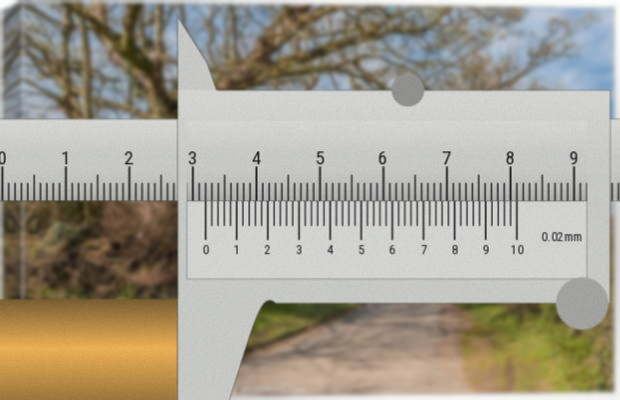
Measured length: 32.0 mm
